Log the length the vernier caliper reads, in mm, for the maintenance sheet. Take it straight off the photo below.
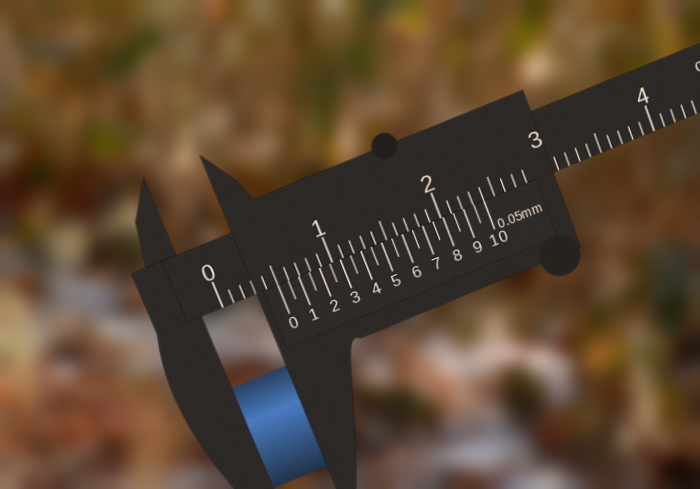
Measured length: 5.0 mm
